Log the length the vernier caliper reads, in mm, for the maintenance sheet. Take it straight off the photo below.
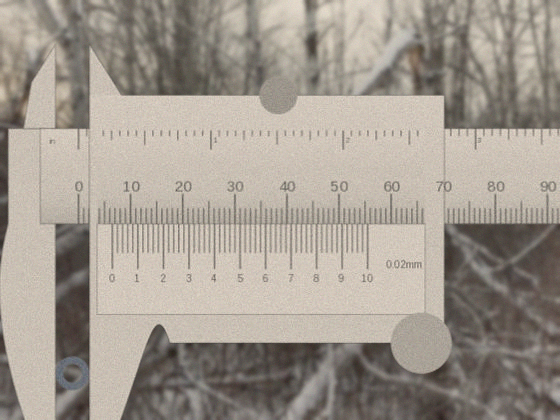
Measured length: 6.5 mm
